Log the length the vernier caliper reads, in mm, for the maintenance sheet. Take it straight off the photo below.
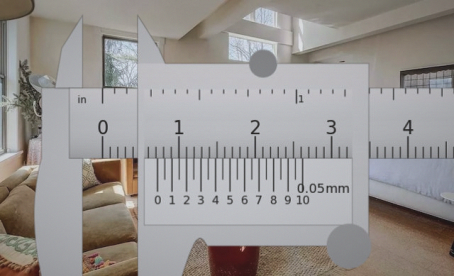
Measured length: 7.2 mm
